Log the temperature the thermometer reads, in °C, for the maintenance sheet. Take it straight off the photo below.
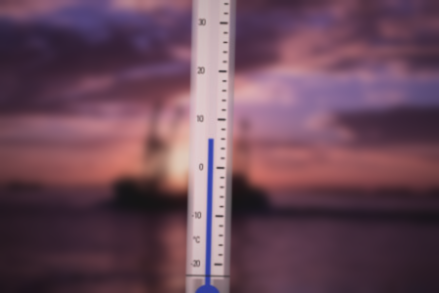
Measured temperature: 6 °C
